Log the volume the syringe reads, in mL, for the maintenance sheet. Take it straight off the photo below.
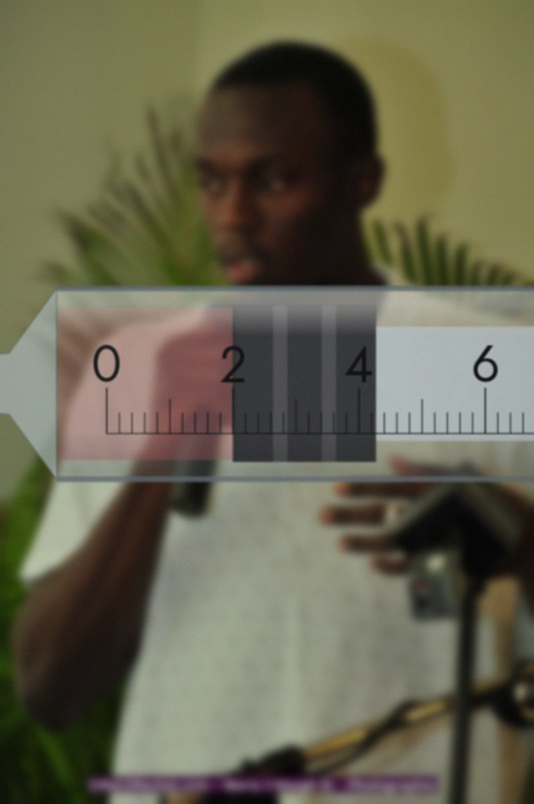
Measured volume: 2 mL
